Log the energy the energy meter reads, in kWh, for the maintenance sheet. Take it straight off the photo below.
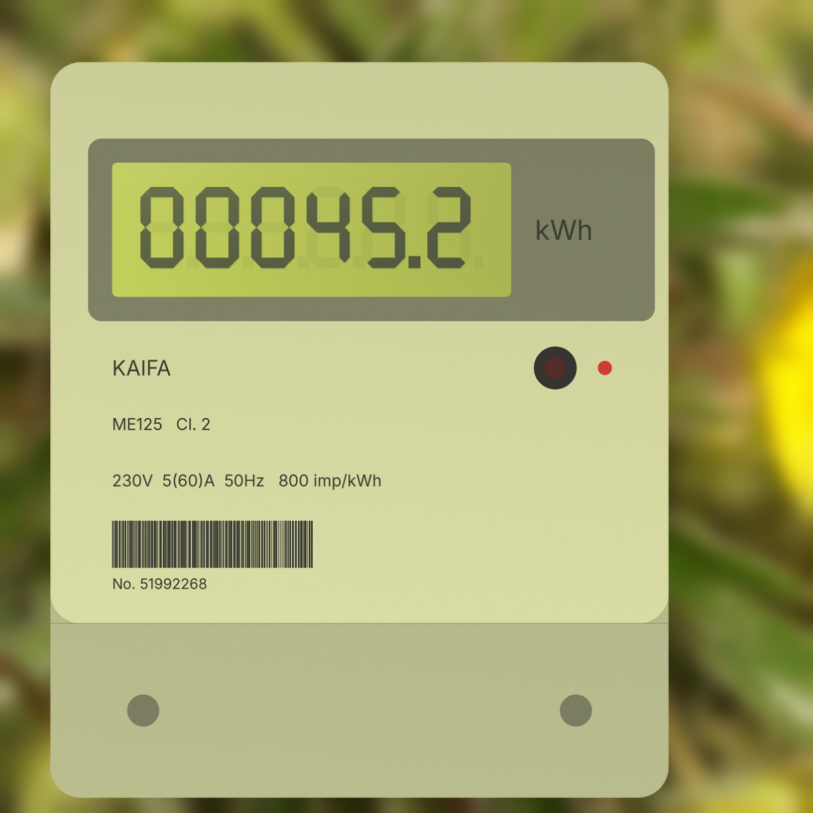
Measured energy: 45.2 kWh
